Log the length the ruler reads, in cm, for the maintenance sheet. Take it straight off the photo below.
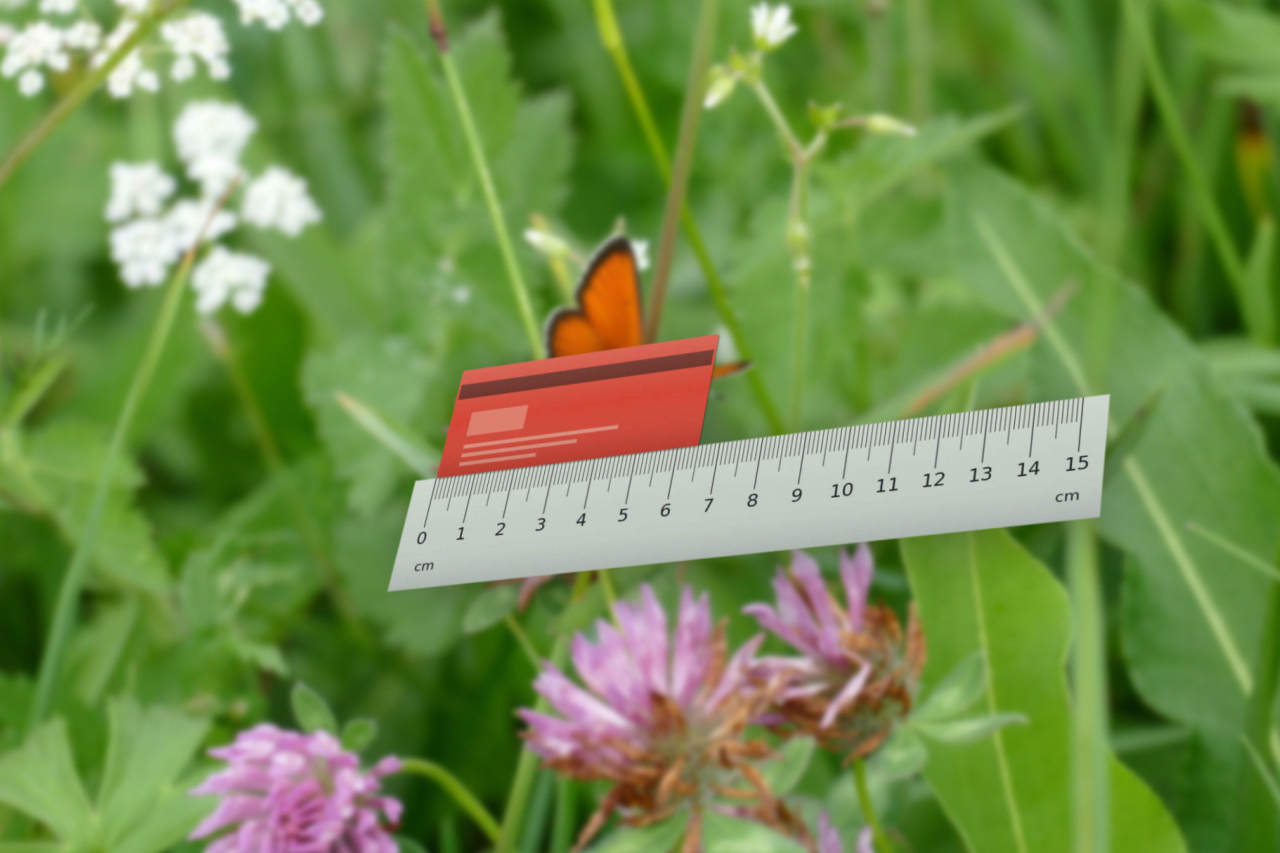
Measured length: 6.5 cm
